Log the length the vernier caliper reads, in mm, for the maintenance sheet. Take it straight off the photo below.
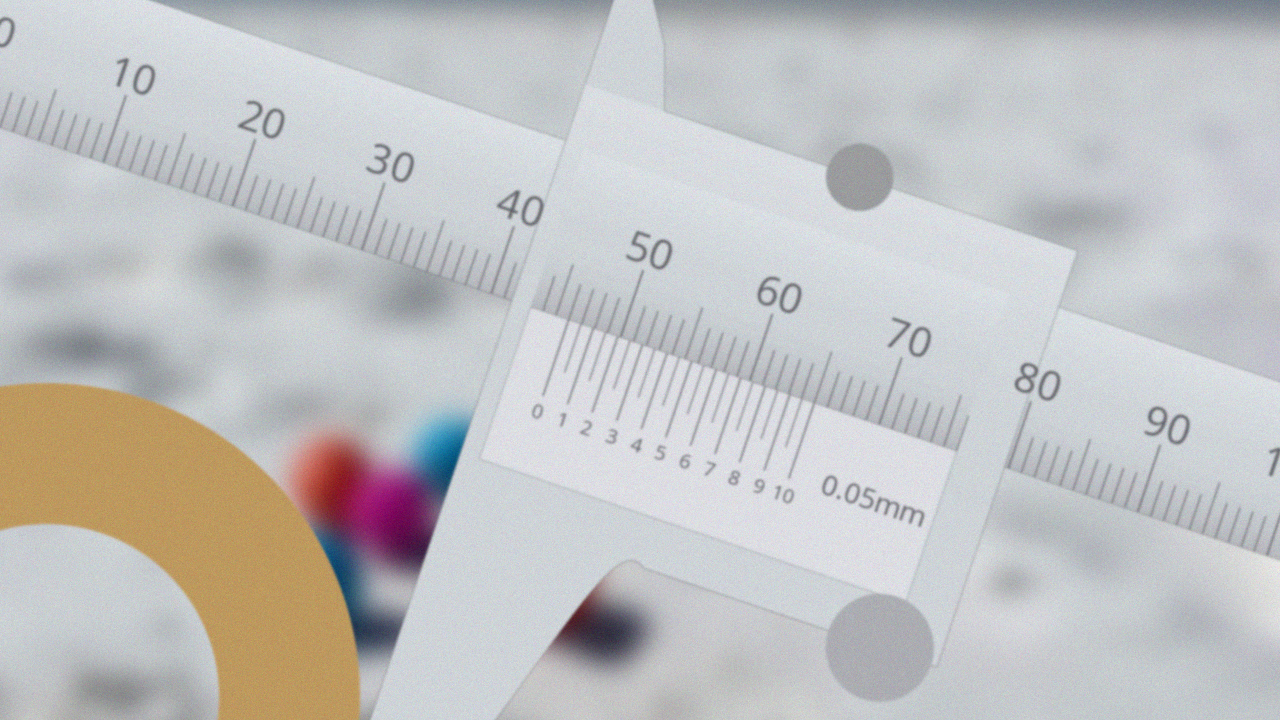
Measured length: 46.0 mm
